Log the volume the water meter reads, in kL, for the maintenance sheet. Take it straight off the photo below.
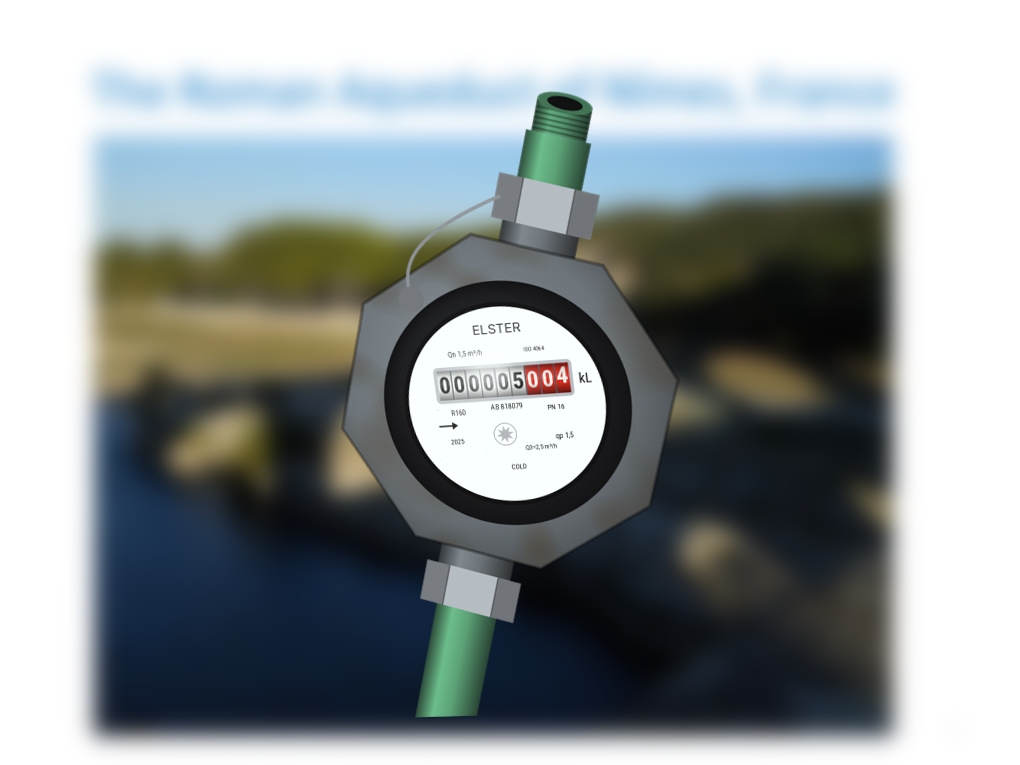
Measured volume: 5.004 kL
